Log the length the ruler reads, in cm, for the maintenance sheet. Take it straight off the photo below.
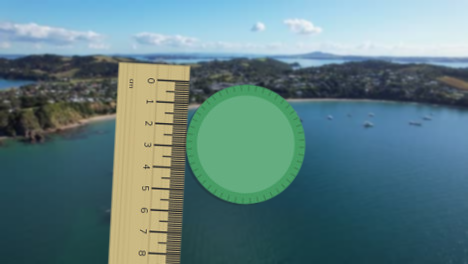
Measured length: 5.5 cm
